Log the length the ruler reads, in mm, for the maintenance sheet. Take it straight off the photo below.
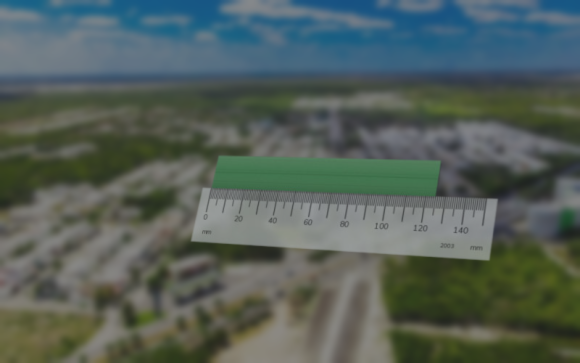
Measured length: 125 mm
